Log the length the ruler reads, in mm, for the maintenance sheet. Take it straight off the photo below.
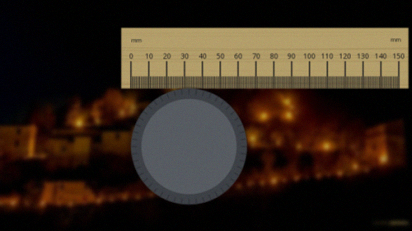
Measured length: 65 mm
